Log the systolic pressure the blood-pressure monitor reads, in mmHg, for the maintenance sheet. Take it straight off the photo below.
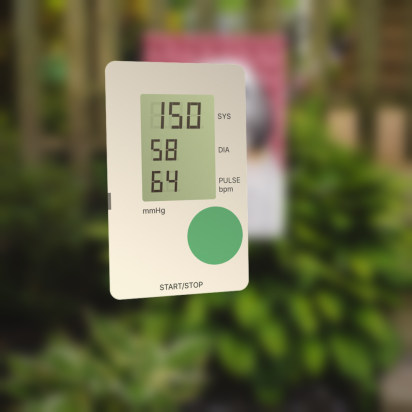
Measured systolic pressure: 150 mmHg
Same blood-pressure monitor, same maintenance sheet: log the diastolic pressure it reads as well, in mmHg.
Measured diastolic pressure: 58 mmHg
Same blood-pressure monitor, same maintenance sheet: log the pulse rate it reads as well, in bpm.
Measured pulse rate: 64 bpm
